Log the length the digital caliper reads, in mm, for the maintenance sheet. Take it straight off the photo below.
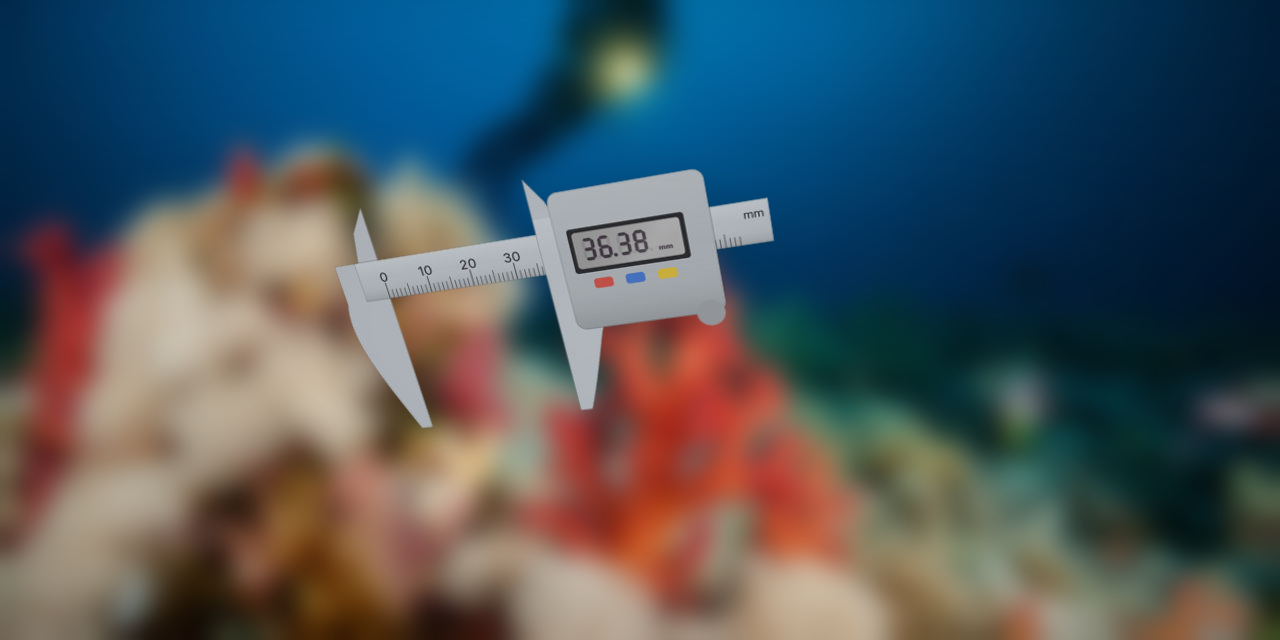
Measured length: 36.38 mm
